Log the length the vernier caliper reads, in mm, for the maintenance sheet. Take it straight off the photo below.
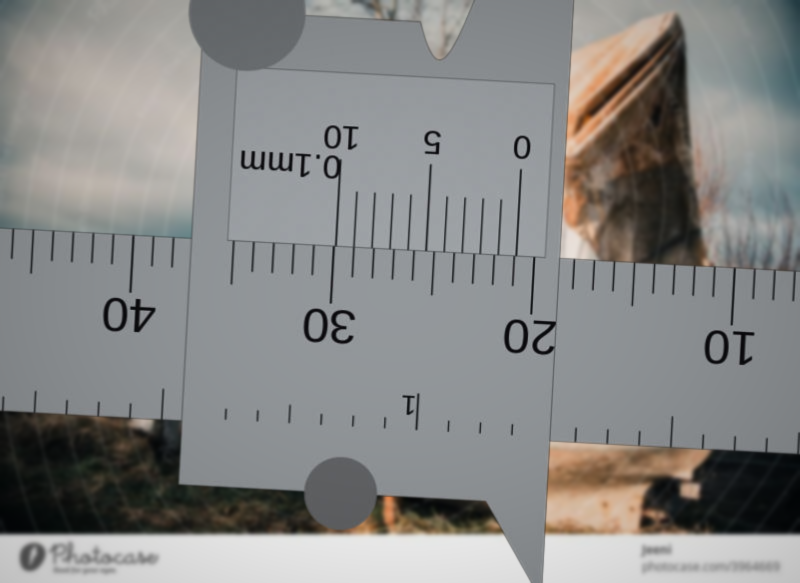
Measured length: 20.9 mm
